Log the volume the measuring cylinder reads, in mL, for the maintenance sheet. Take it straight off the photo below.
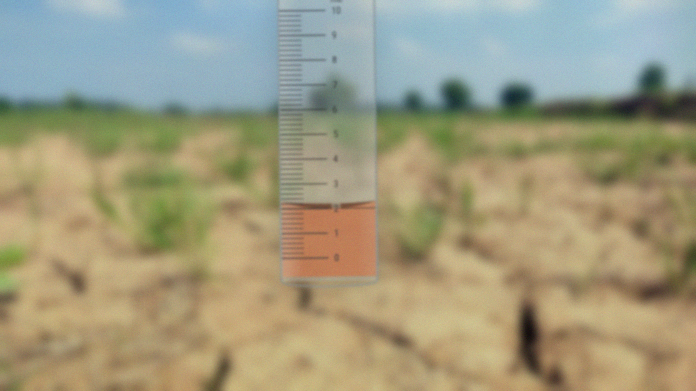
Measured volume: 2 mL
